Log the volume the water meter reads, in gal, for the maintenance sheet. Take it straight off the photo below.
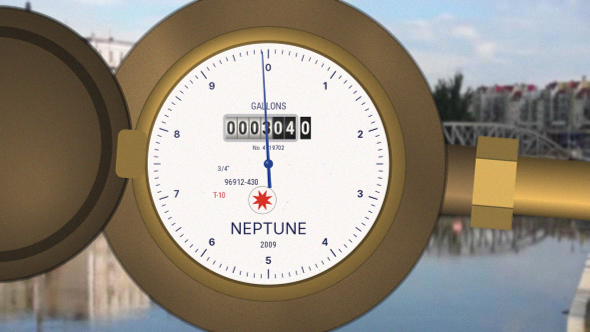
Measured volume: 3039.9 gal
